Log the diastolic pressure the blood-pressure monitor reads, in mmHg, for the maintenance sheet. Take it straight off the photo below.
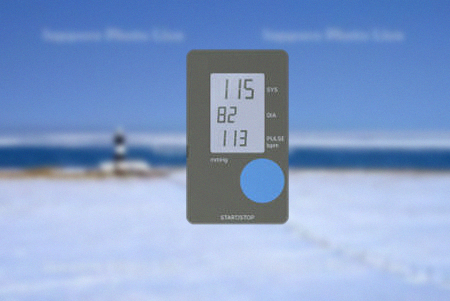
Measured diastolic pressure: 82 mmHg
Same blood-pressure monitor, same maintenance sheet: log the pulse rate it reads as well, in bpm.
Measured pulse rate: 113 bpm
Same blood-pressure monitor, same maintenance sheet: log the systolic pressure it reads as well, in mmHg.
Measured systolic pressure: 115 mmHg
